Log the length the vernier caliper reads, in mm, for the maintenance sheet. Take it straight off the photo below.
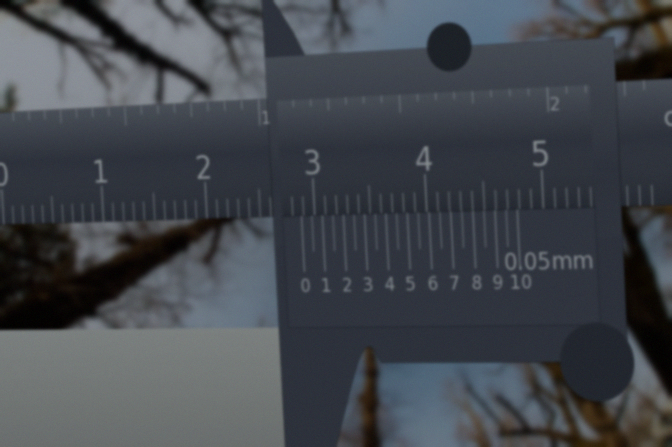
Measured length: 28.8 mm
